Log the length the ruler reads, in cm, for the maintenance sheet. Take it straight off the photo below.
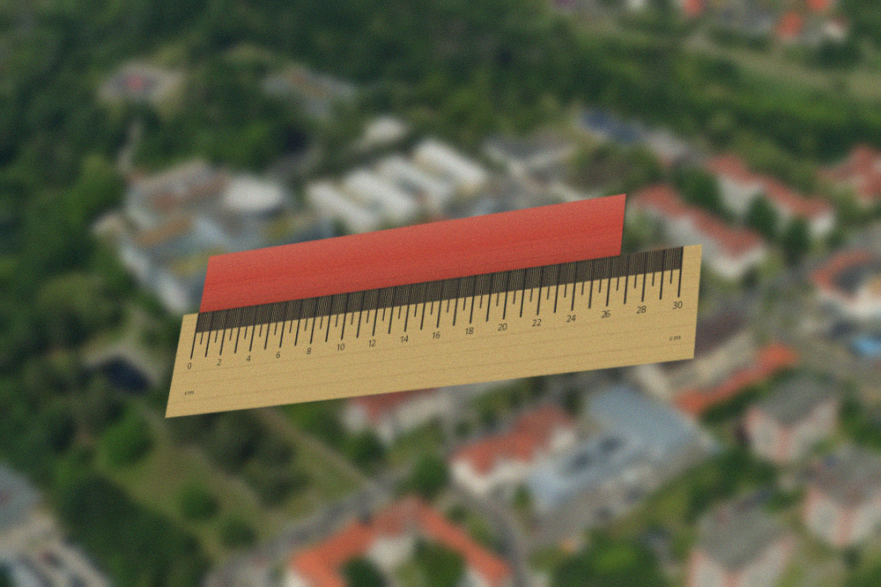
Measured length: 26.5 cm
